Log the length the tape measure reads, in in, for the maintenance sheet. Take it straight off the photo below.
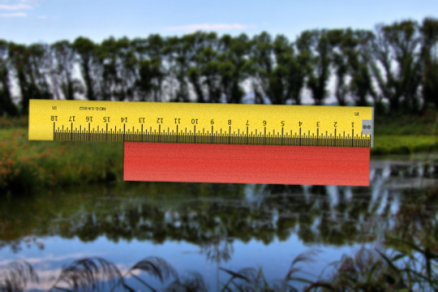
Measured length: 14 in
